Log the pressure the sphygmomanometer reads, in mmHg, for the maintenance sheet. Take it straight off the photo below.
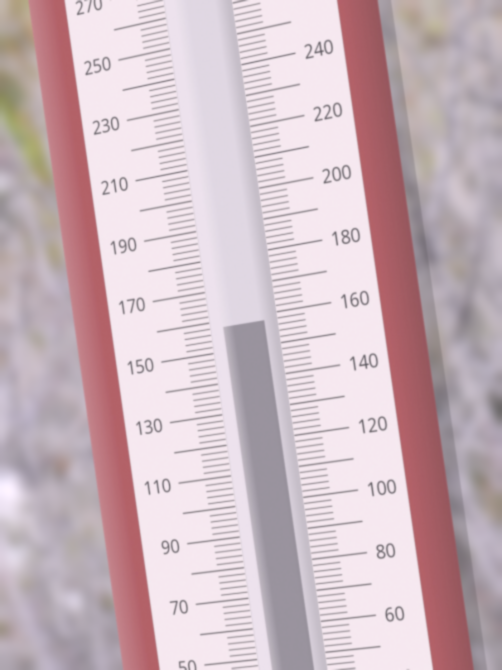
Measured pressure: 158 mmHg
